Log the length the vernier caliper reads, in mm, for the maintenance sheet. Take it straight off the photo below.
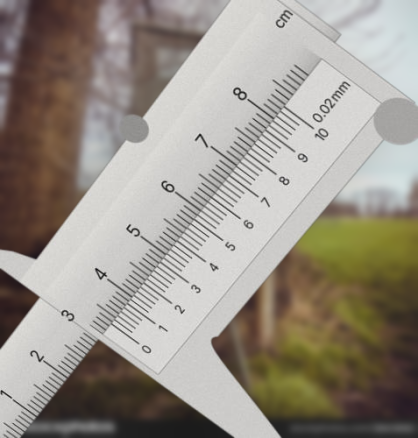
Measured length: 33.6 mm
